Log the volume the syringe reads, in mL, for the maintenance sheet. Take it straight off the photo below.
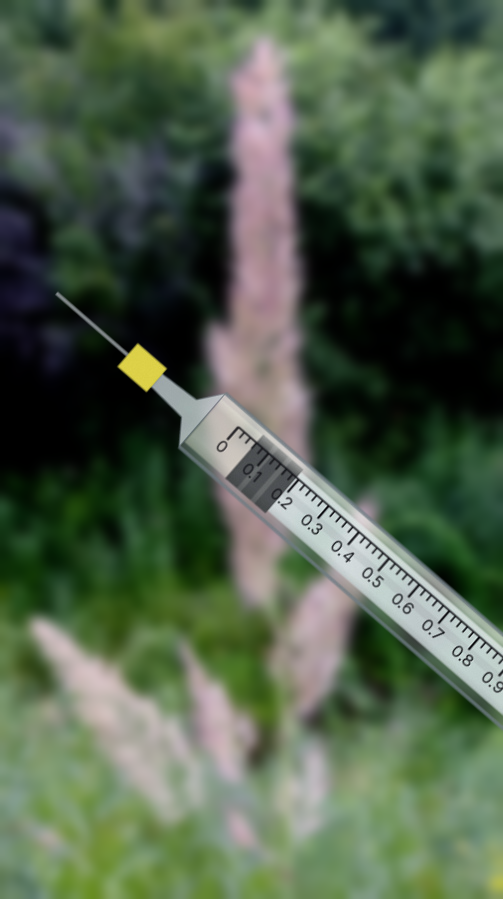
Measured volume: 0.06 mL
